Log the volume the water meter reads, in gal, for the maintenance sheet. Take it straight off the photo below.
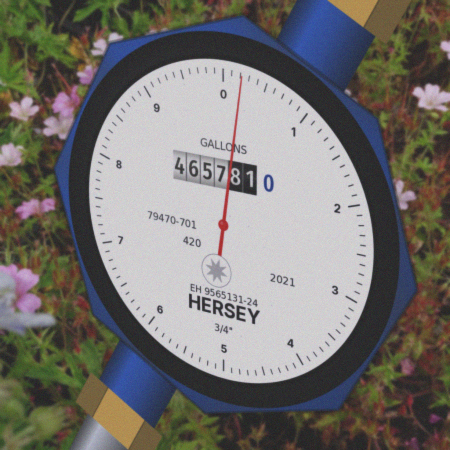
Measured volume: 4657810.2 gal
